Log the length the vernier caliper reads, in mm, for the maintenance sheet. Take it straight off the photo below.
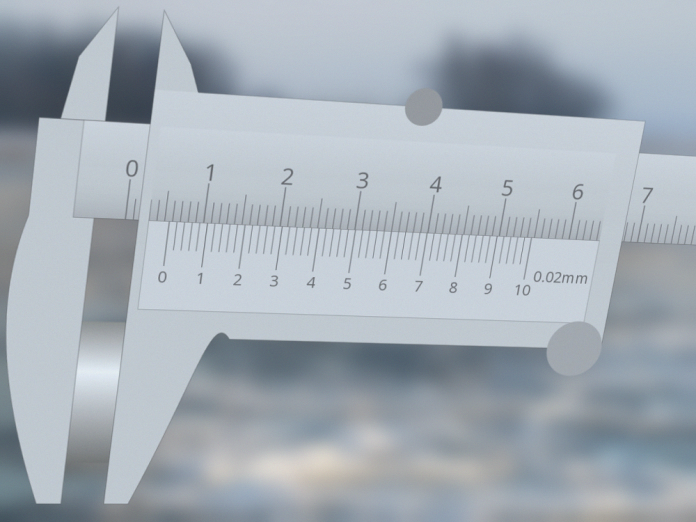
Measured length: 5.6 mm
